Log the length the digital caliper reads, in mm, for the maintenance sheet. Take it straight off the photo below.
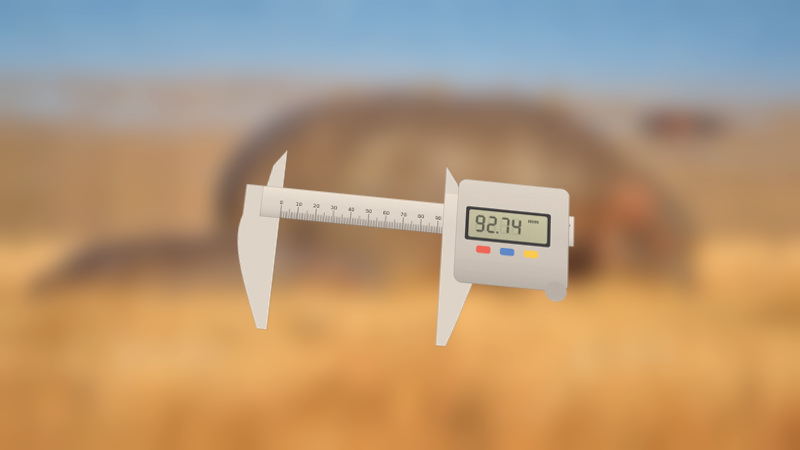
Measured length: 92.74 mm
